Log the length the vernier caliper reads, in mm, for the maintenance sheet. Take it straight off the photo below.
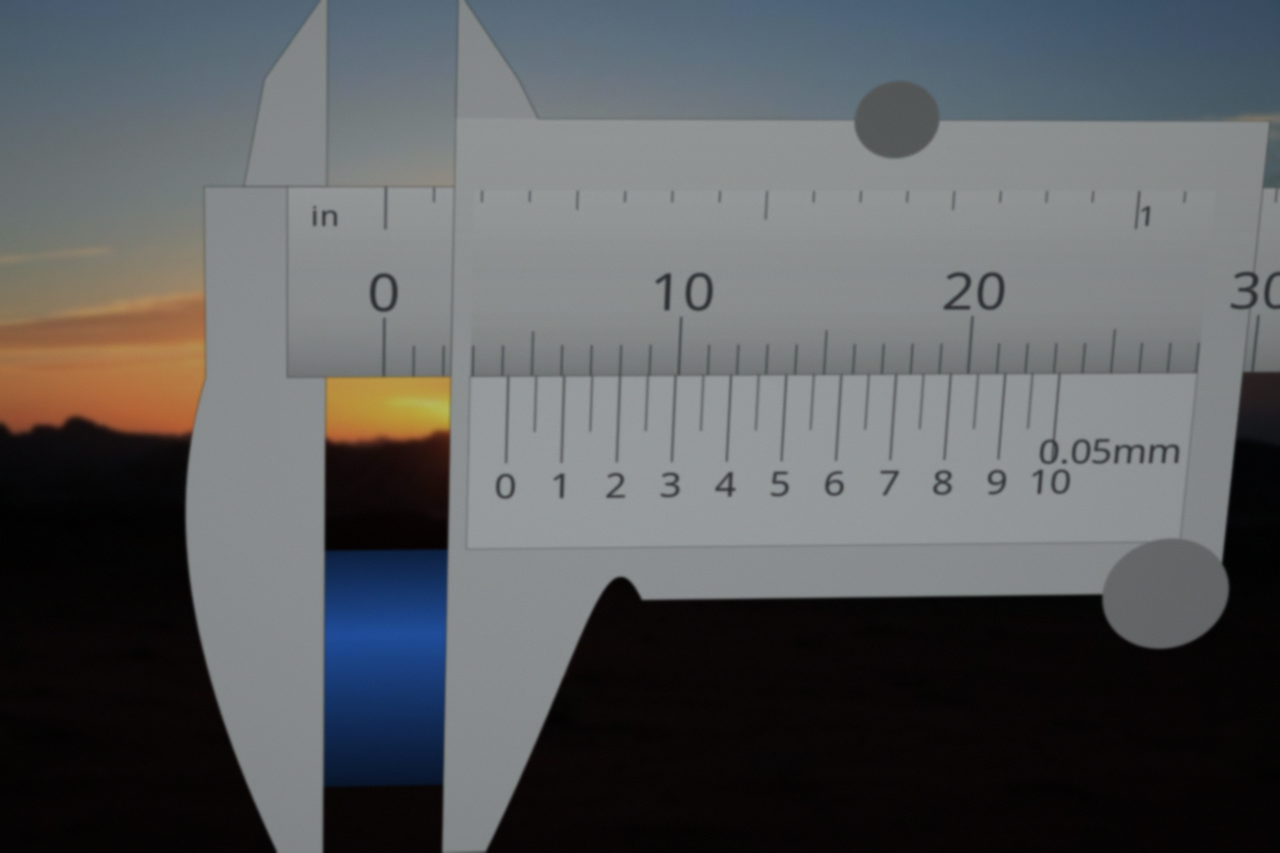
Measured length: 4.2 mm
